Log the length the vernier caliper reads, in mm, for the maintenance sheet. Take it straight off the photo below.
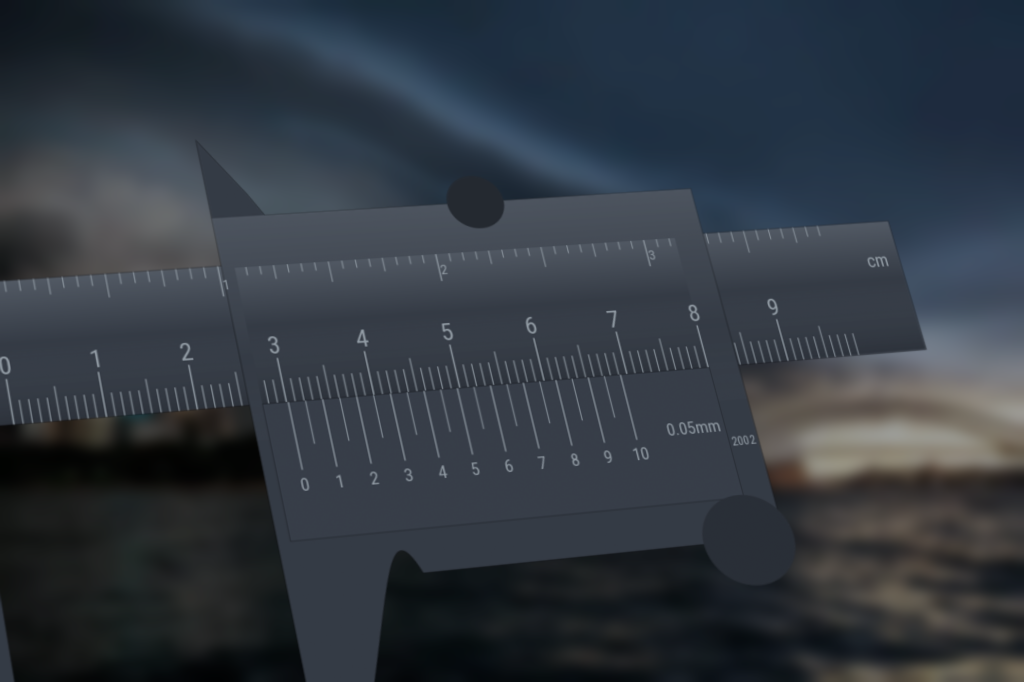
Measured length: 30.2 mm
